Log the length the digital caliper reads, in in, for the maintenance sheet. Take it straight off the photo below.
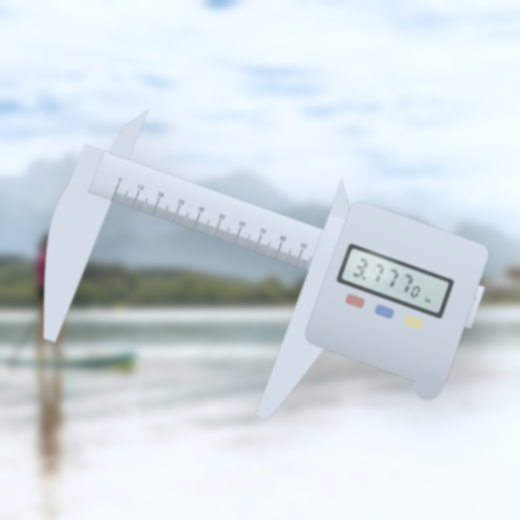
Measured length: 3.7770 in
